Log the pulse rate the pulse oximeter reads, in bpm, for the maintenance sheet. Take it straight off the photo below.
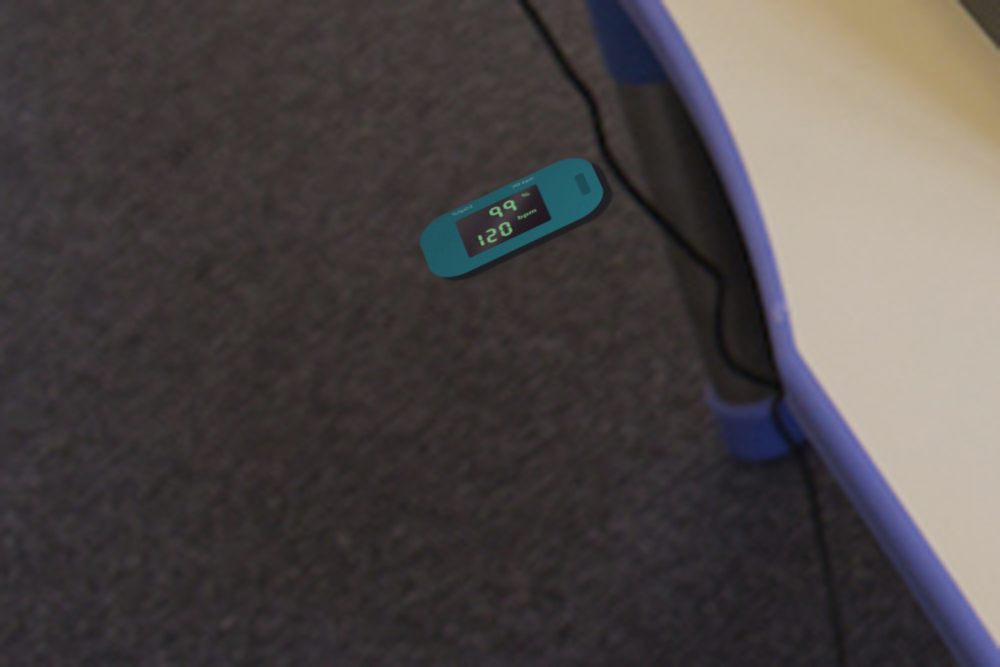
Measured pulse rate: 120 bpm
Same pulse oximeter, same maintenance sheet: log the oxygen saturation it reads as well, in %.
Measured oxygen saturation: 99 %
